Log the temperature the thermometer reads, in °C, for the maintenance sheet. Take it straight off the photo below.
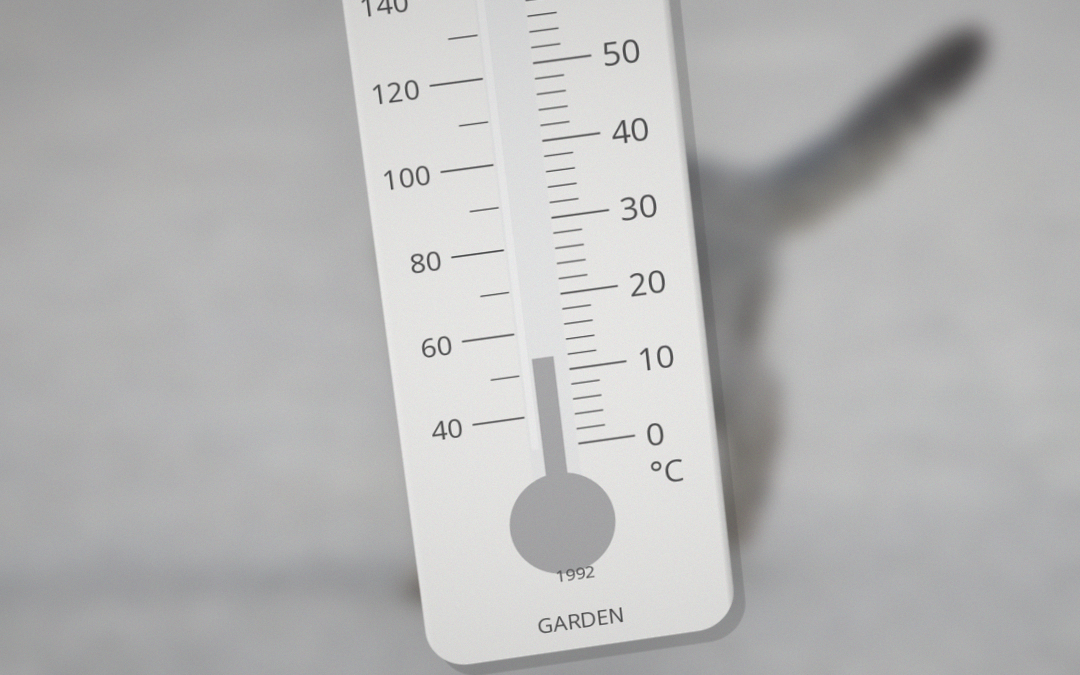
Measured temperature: 12 °C
